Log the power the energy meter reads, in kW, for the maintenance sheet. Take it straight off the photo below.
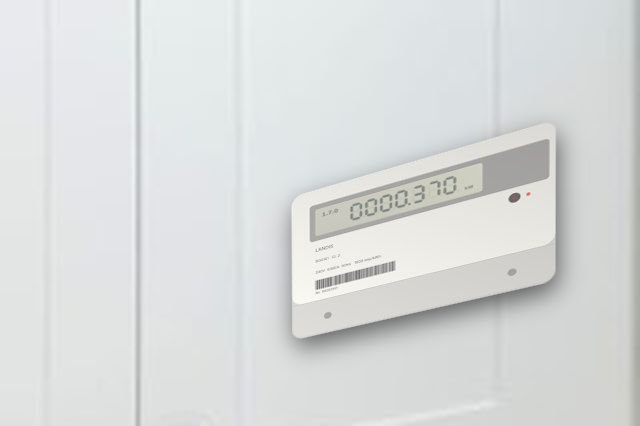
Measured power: 0.370 kW
